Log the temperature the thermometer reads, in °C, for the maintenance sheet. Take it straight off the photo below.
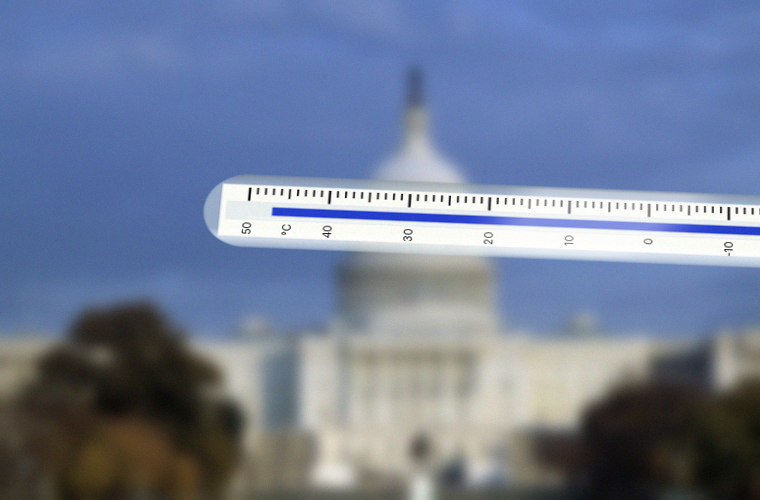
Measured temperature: 47 °C
